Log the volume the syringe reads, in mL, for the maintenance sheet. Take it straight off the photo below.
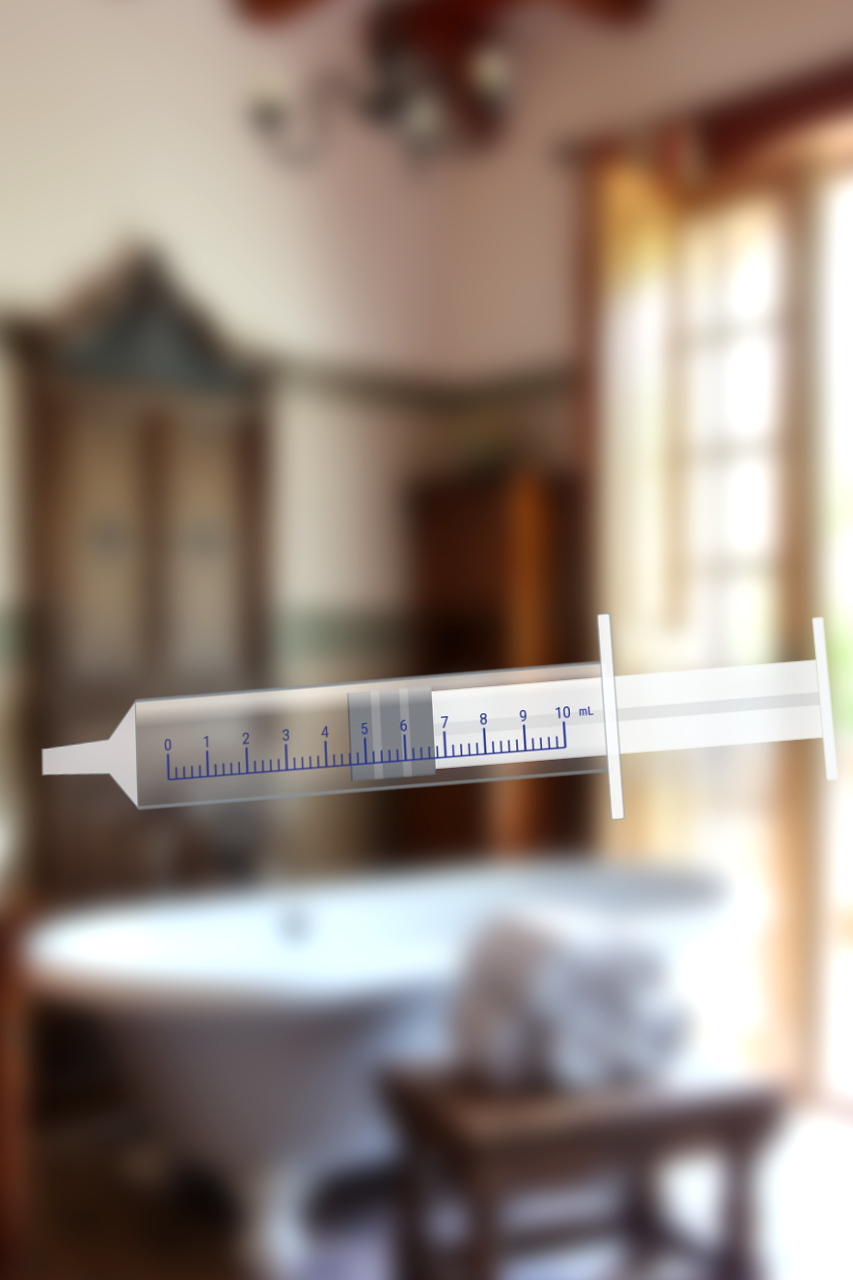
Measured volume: 4.6 mL
